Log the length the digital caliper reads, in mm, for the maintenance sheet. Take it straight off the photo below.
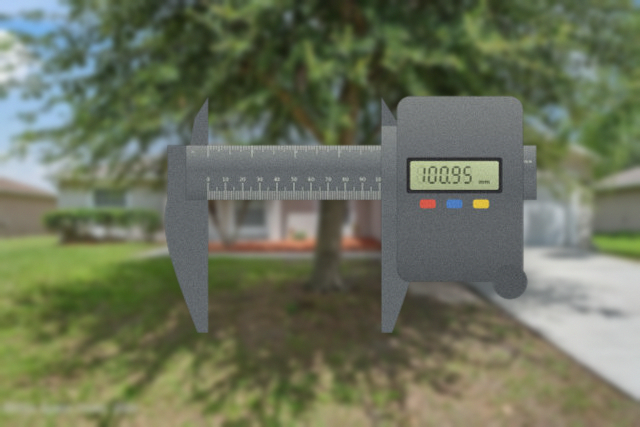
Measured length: 100.95 mm
